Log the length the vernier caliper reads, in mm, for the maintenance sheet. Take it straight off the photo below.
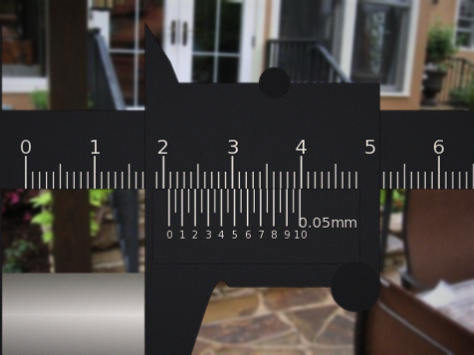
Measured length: 20.8 mm
